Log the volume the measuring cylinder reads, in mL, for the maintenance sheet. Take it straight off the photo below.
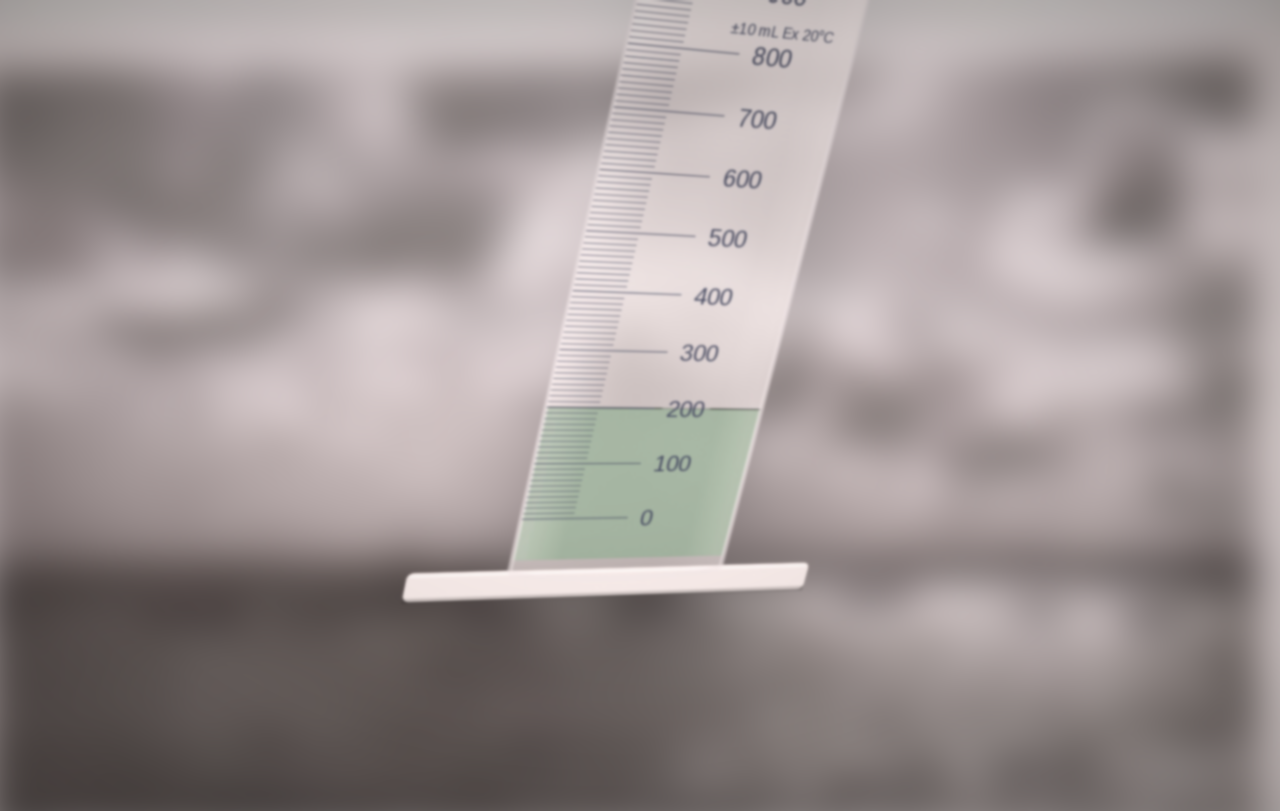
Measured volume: 200 mL
